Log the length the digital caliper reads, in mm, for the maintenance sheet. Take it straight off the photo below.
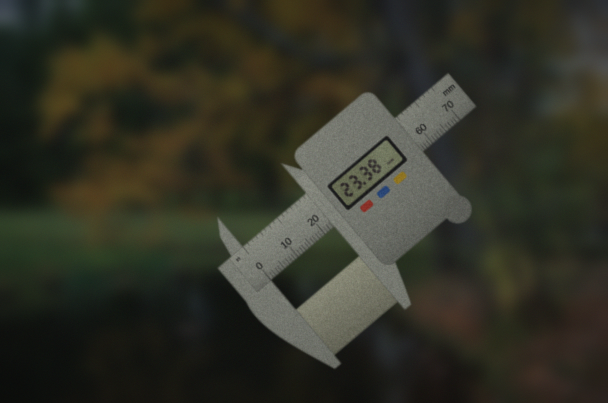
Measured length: 23.38 mm
